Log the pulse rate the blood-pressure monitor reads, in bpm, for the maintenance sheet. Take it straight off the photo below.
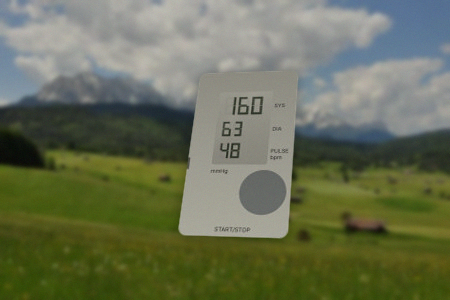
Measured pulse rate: 48 bpm
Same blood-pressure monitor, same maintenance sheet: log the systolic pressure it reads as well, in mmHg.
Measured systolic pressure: 160 mmHg
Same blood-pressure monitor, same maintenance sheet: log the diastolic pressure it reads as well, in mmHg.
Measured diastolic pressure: 63 mmHg
